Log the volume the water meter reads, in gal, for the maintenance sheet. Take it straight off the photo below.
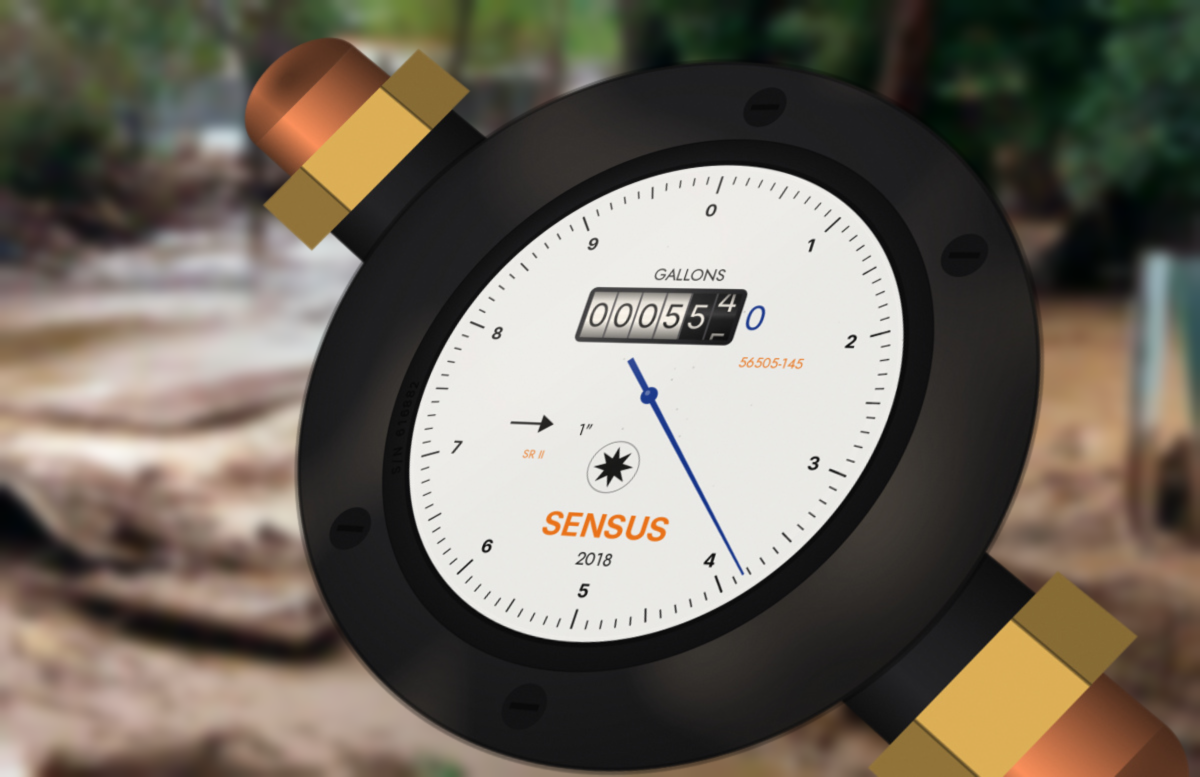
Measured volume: 5543.8 gal
